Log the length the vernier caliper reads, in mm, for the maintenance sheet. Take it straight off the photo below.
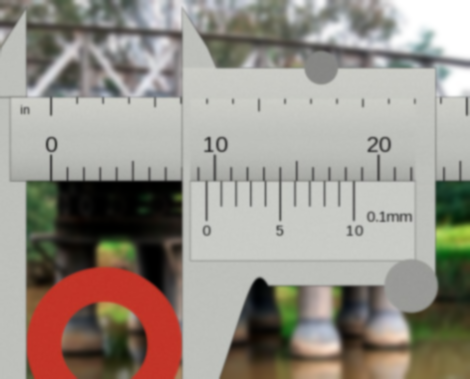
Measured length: 9.5 mm
